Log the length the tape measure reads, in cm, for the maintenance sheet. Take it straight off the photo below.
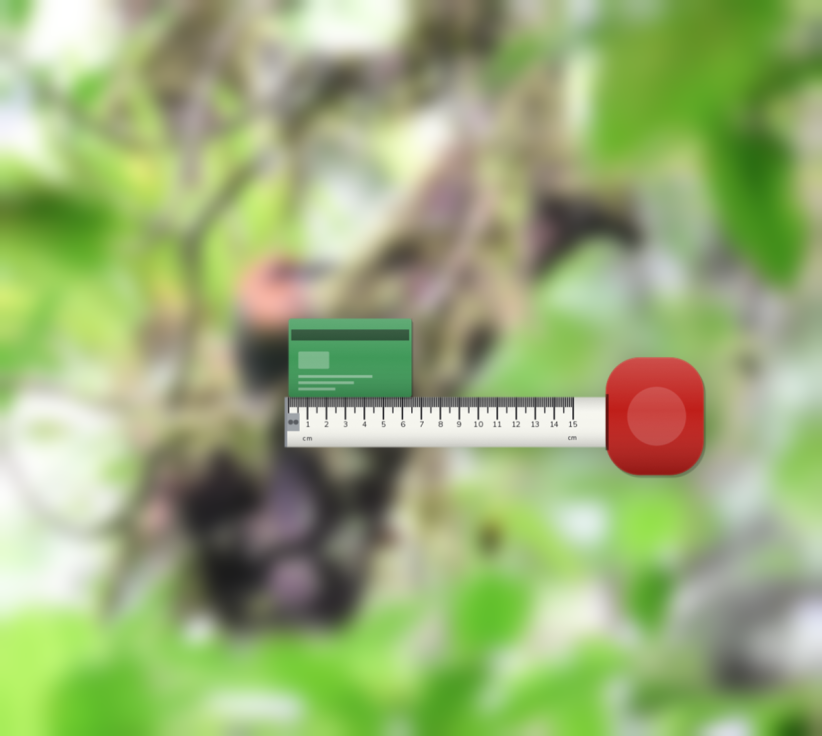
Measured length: 6.5 cm
